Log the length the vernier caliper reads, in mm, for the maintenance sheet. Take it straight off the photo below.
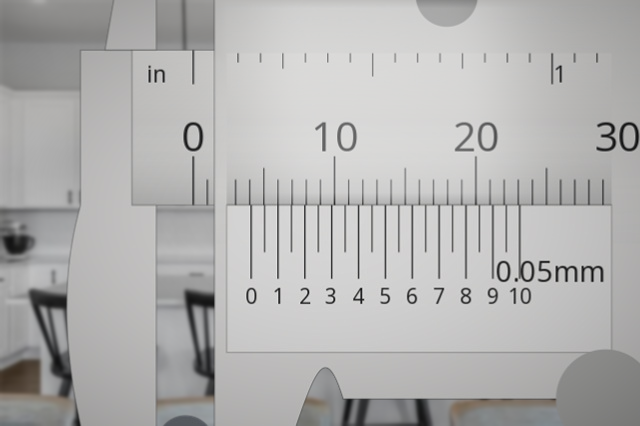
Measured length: 4.1 mm
